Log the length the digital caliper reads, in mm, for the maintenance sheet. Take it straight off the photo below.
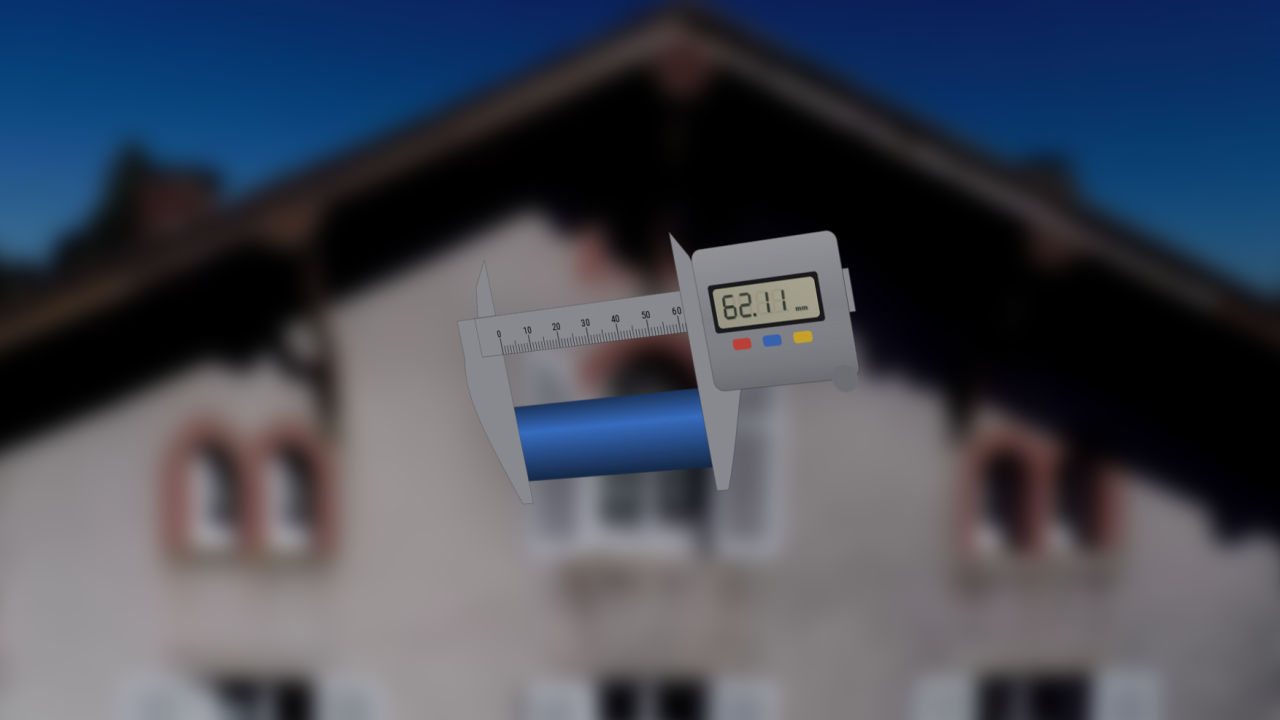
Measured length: 62.11 mm
